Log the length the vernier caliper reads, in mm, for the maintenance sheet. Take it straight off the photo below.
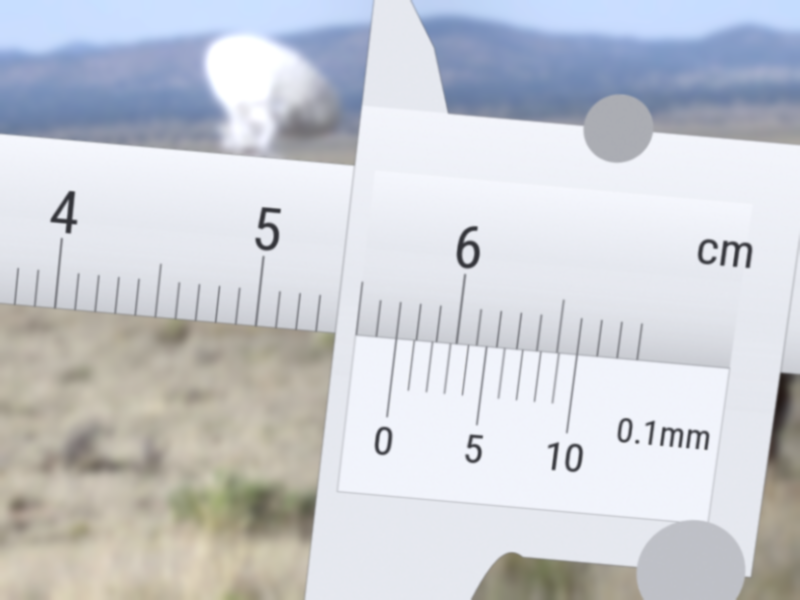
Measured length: 57.0 mm
